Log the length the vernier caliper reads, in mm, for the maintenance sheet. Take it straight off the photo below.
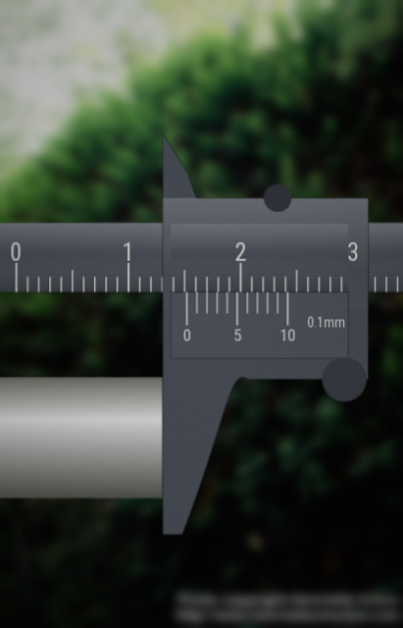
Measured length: 15.2 mm
